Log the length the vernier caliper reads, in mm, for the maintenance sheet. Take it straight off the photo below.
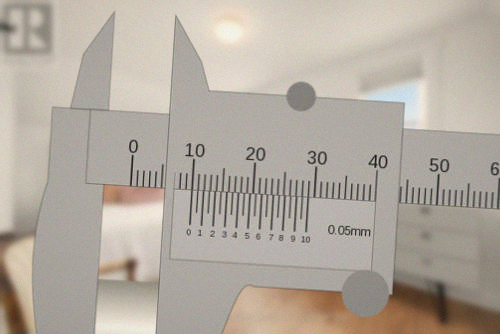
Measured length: 10.0 mm
